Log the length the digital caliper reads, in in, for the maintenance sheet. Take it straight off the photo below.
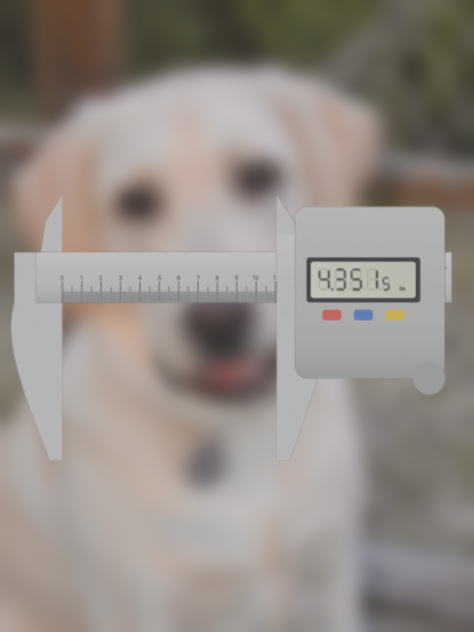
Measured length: 4.3515 in
